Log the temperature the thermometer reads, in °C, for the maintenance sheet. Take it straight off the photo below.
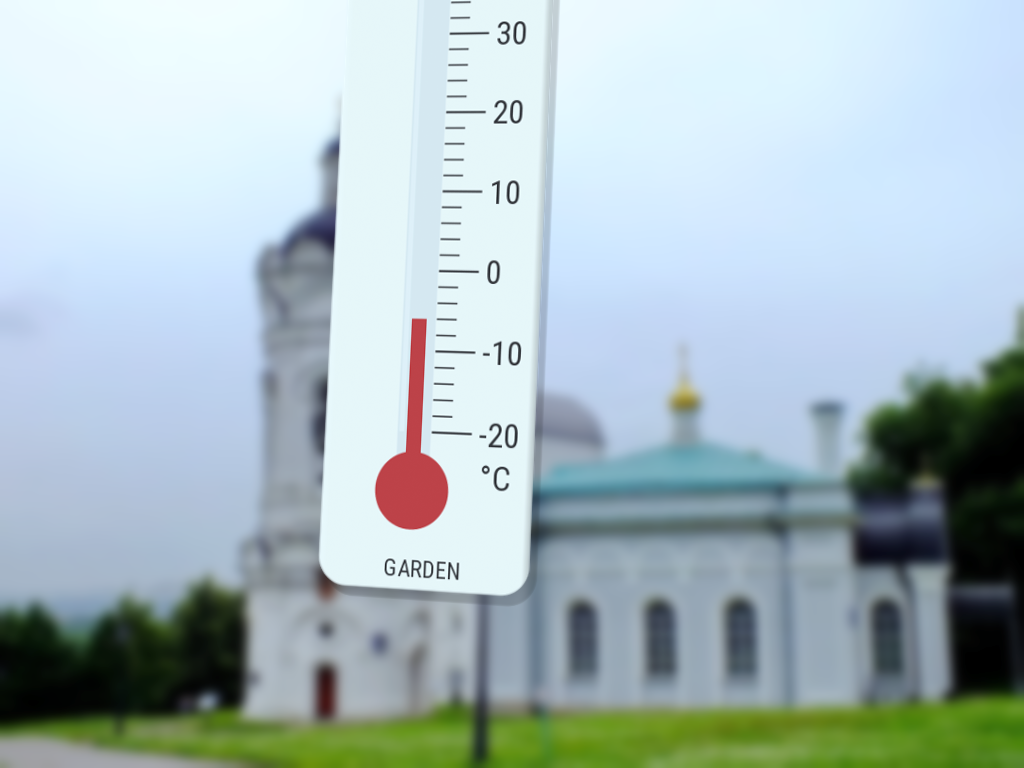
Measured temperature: -6 °C
